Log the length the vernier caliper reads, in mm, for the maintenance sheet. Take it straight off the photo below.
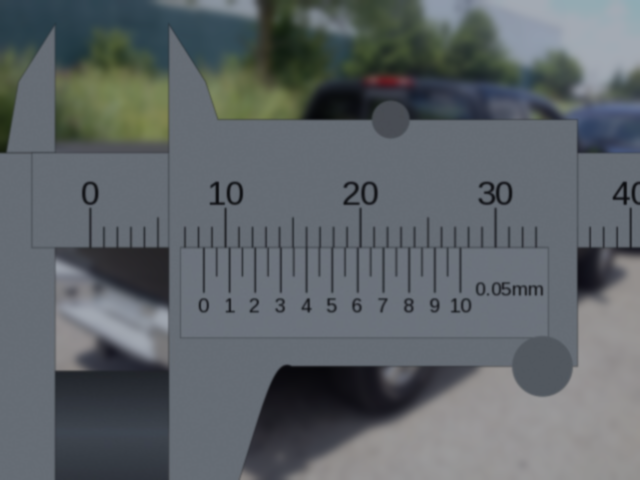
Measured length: 8.4 mm
